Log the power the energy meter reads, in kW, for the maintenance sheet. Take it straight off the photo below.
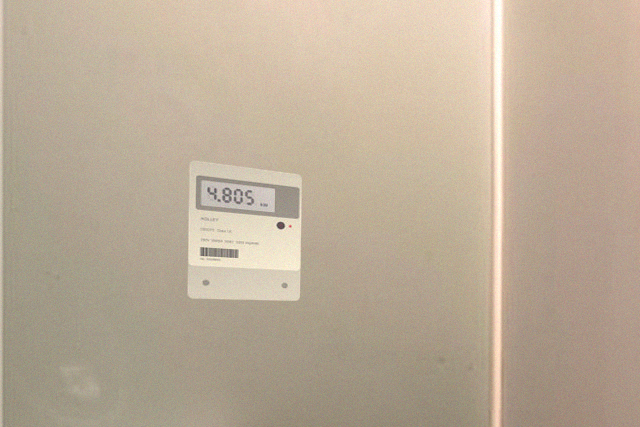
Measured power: 4.805 kW
